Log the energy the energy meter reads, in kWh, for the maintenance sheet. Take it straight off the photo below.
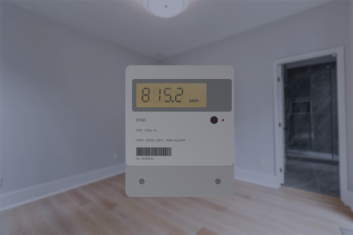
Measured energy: 815.2 kWh
